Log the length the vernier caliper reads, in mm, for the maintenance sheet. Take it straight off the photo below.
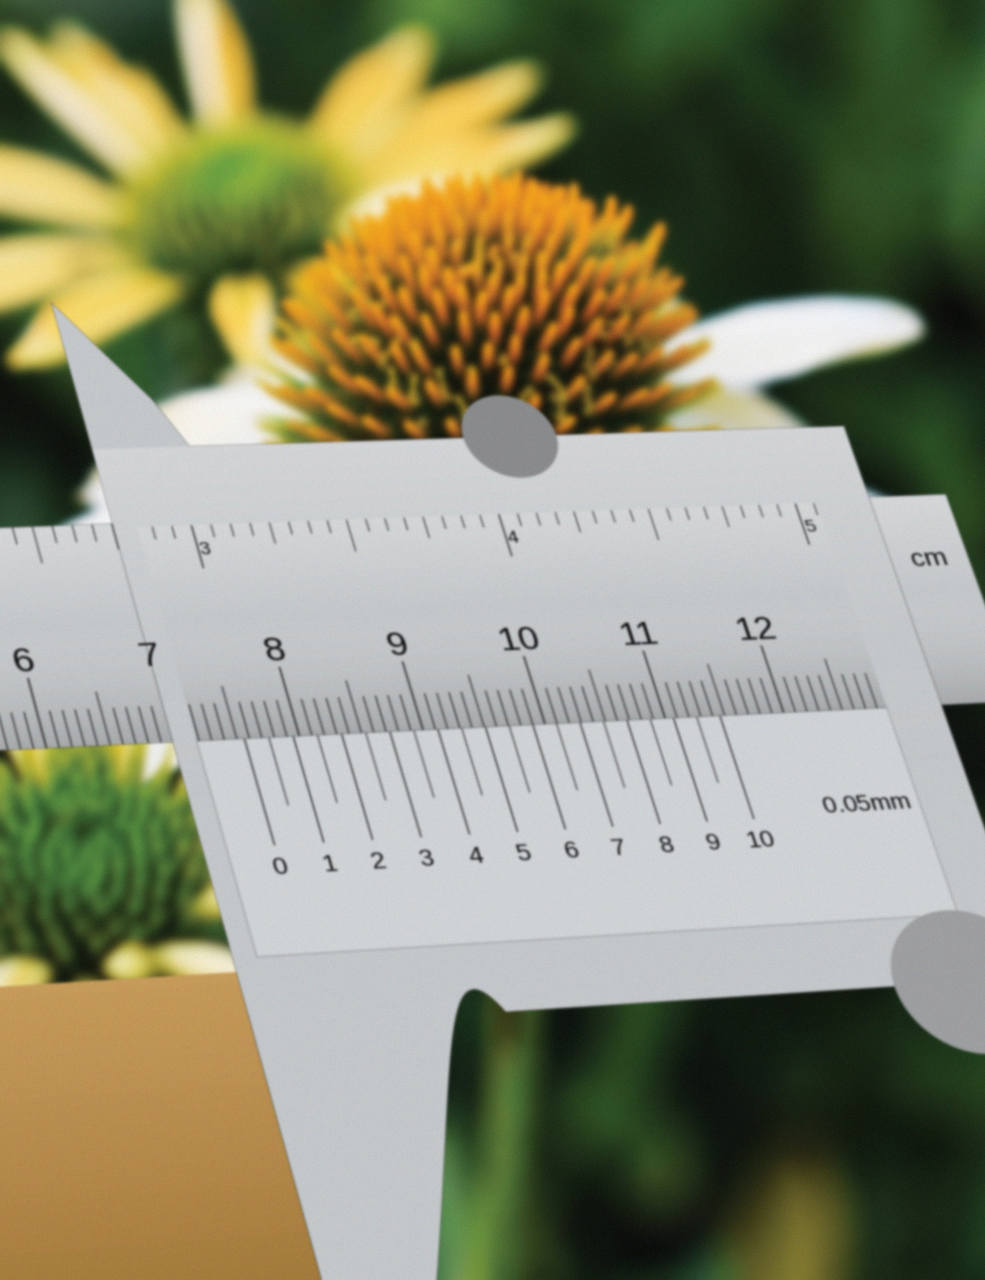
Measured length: 75.6 mm
